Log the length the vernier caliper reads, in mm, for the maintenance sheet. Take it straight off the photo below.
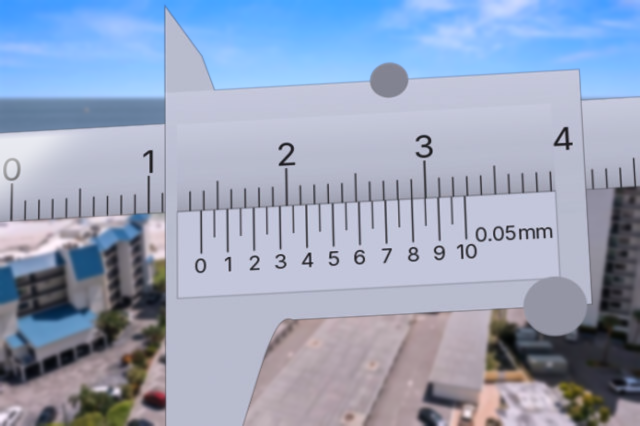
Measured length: 13.8 mm
